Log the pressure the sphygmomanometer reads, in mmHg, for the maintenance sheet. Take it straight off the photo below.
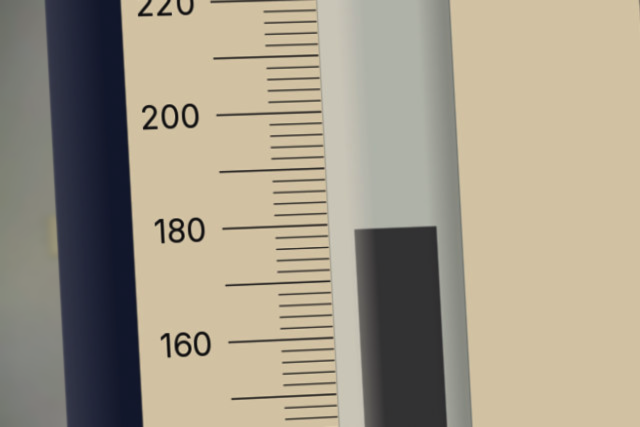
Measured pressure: 179 mmHg
